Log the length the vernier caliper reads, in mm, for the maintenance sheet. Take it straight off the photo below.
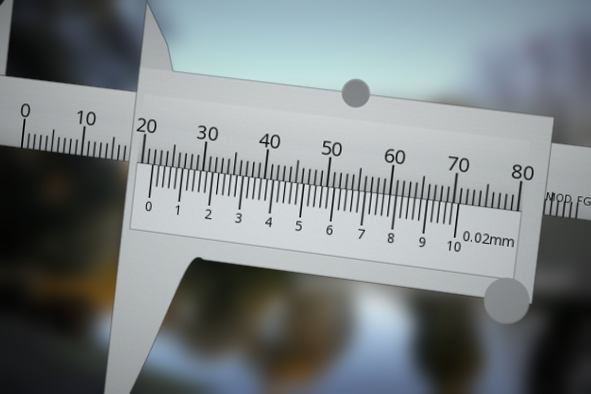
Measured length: 21.8 mm
